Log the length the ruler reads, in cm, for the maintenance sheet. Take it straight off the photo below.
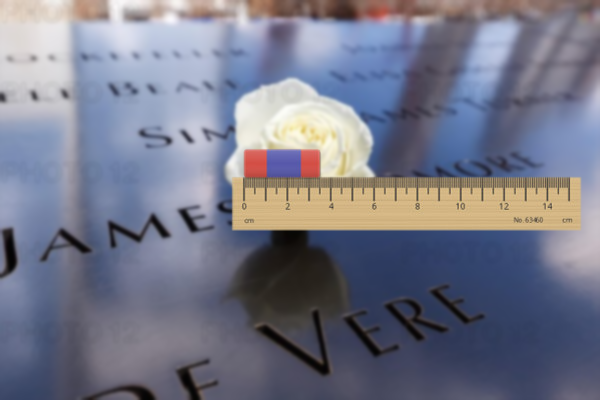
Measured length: 3.5 cm
